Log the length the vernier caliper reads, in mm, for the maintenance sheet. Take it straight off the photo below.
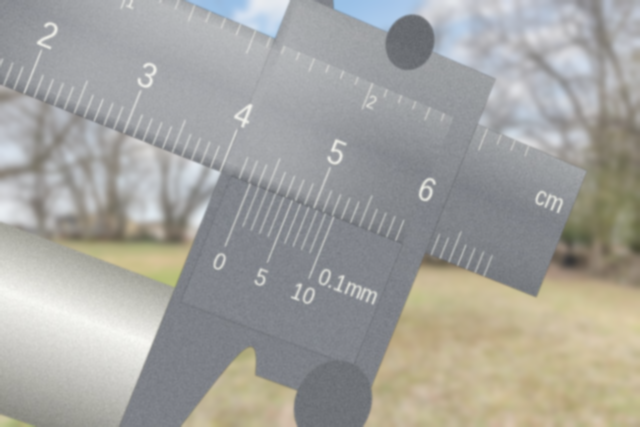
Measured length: 43.2 mm
